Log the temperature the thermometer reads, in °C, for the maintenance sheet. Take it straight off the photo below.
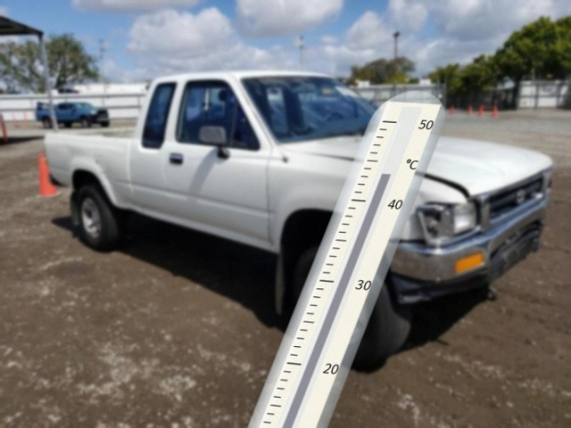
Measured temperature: 43.5 °C
